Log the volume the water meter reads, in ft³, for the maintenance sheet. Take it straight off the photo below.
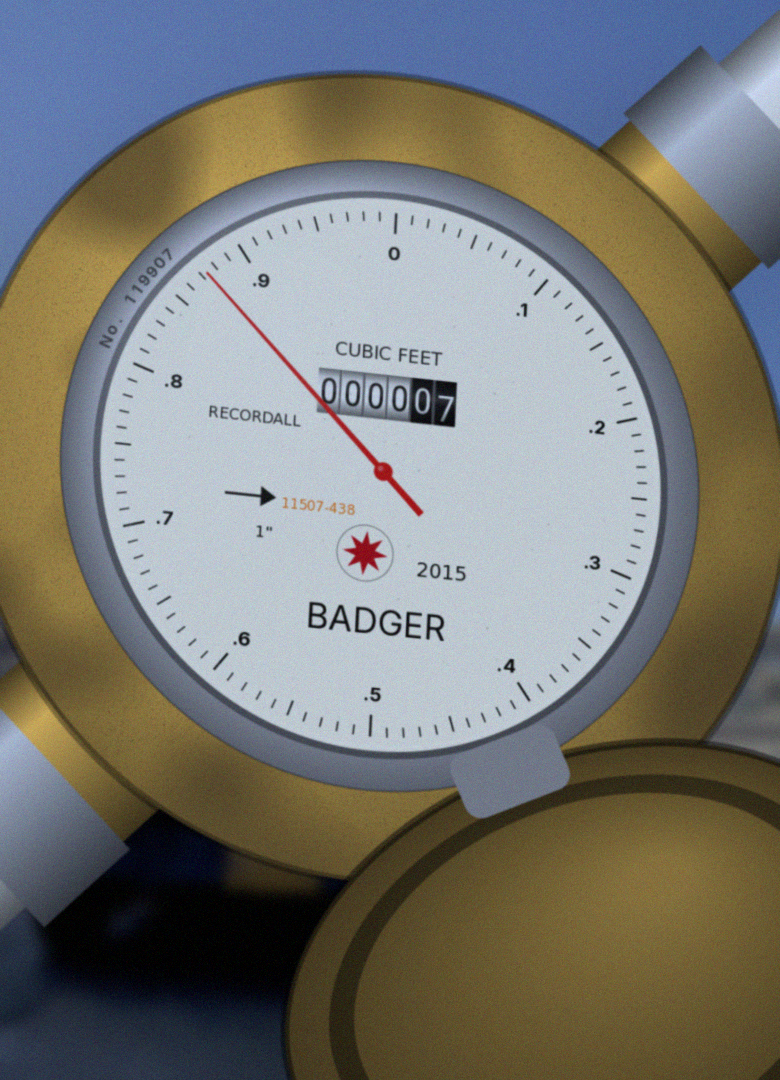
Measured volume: 6.87 ft³
